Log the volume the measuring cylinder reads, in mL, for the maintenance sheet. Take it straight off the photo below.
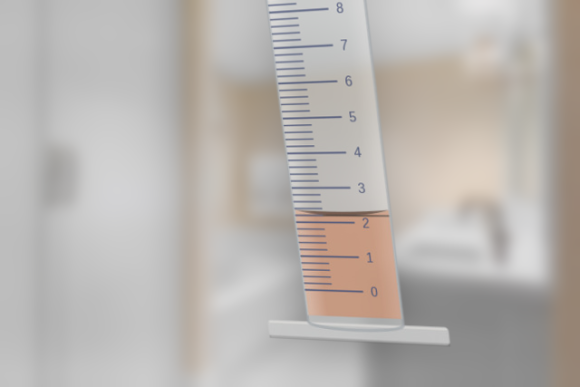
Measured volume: 2.2 mL
